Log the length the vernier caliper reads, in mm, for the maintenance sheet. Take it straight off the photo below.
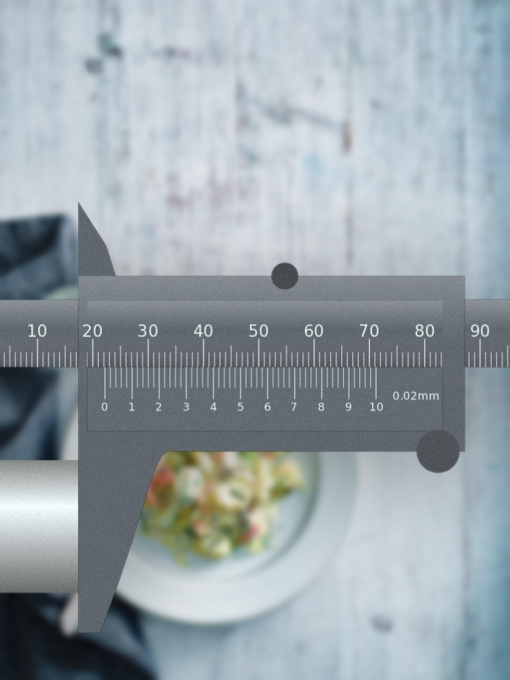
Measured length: 22.2 mm
